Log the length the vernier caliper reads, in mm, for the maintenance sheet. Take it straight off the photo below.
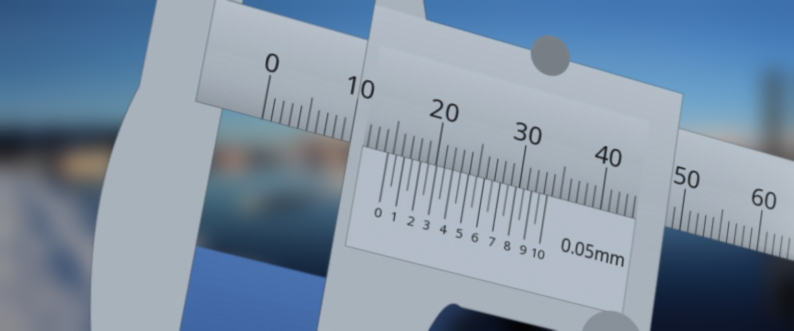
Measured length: 14.4 mm
